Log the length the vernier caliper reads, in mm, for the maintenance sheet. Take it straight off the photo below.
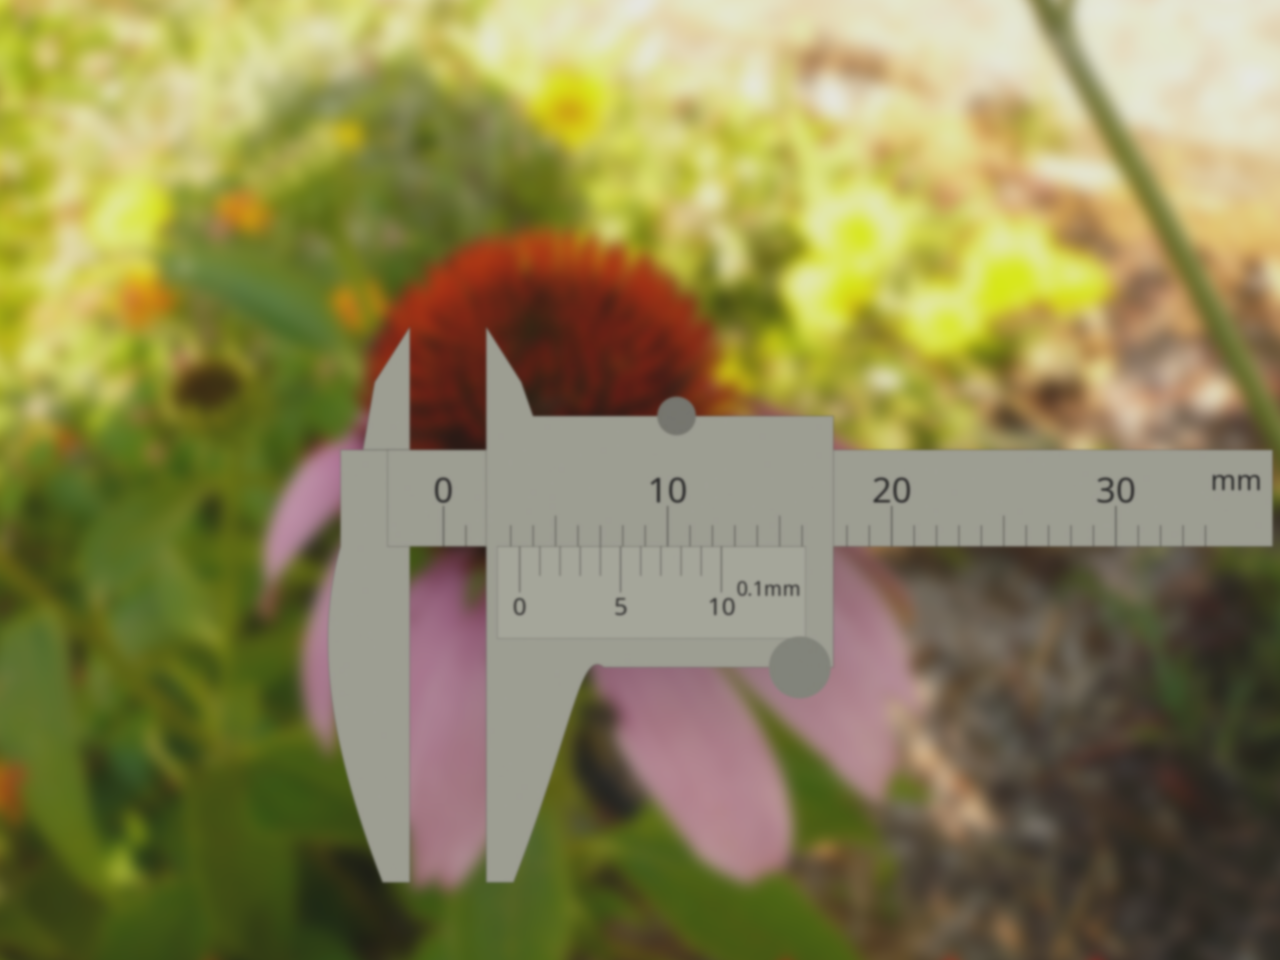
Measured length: 3.4 mm
